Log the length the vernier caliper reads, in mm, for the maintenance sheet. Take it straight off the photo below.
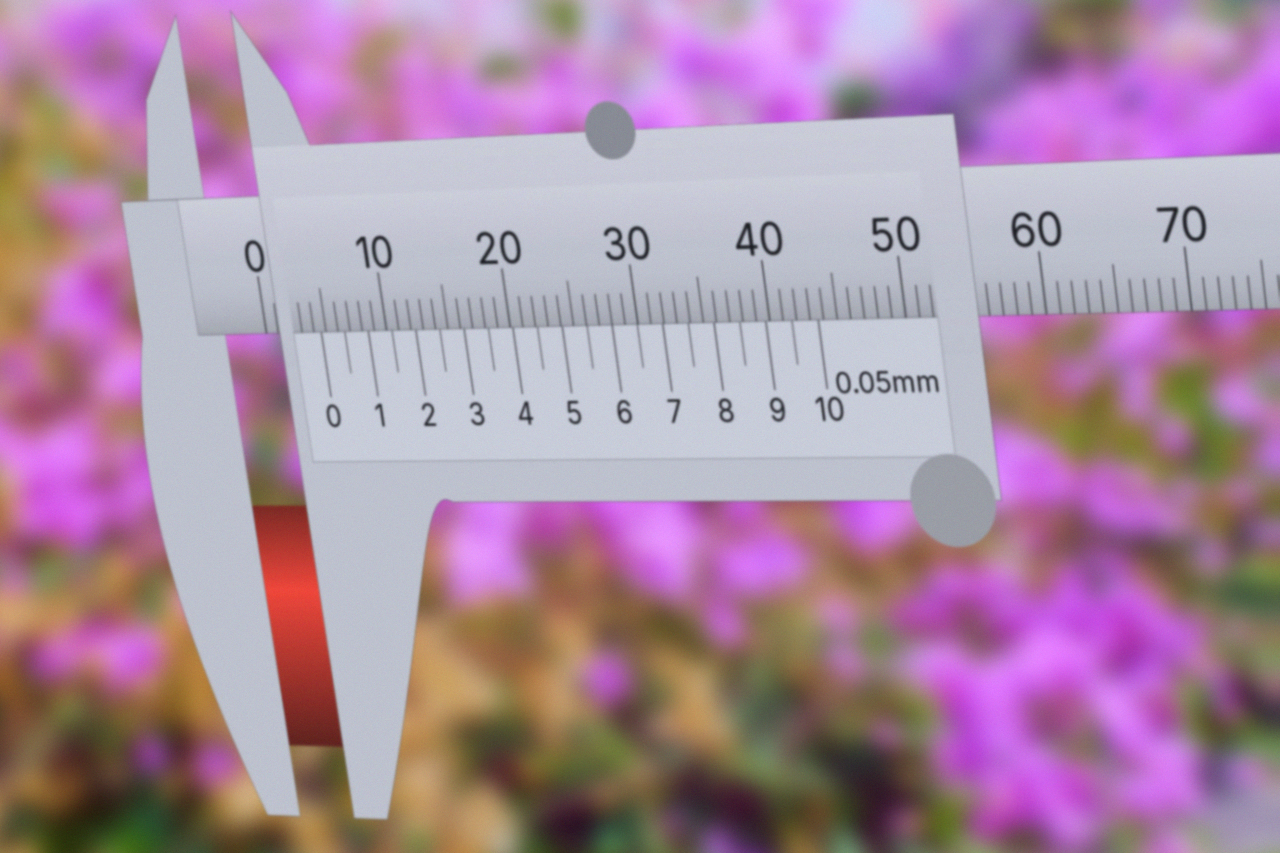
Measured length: 4.6 mm
